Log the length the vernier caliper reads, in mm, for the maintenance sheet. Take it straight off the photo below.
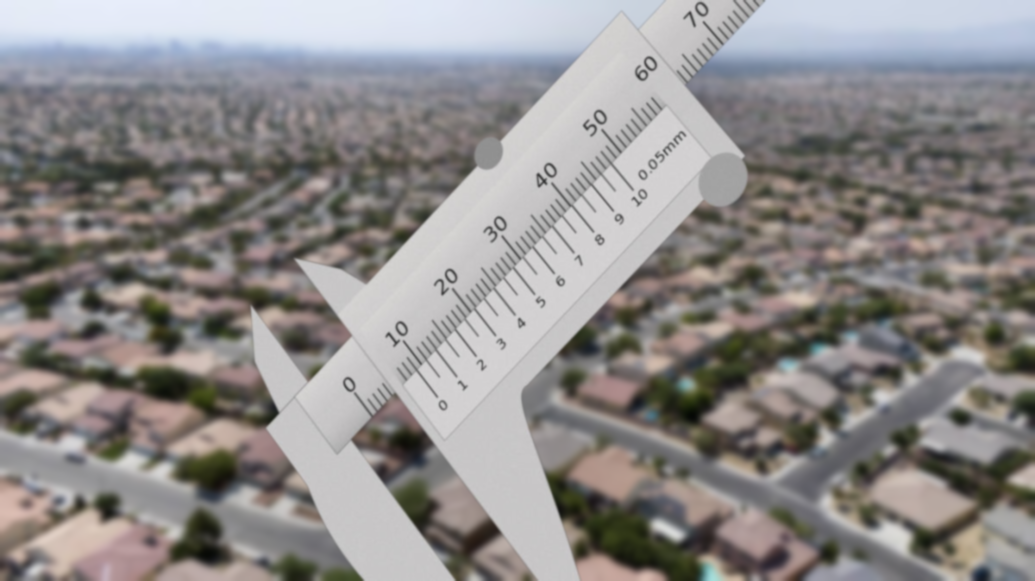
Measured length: 9.0 mm
